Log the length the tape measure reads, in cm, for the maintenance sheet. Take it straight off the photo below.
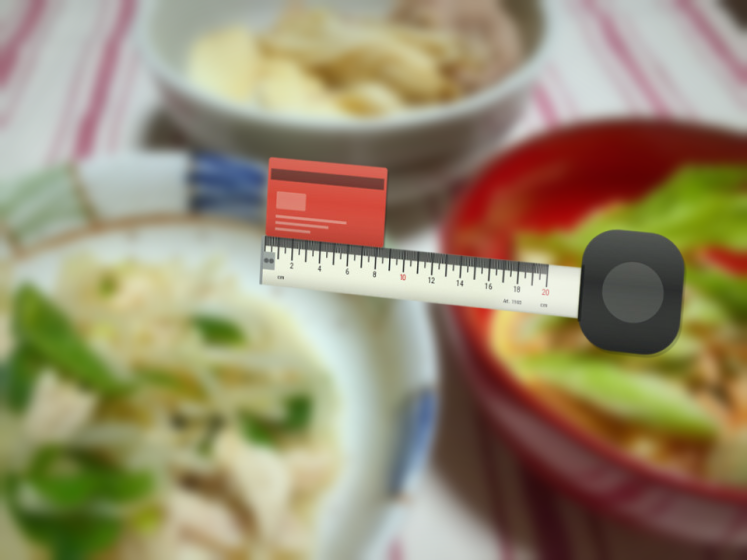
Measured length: 8.5 cm
